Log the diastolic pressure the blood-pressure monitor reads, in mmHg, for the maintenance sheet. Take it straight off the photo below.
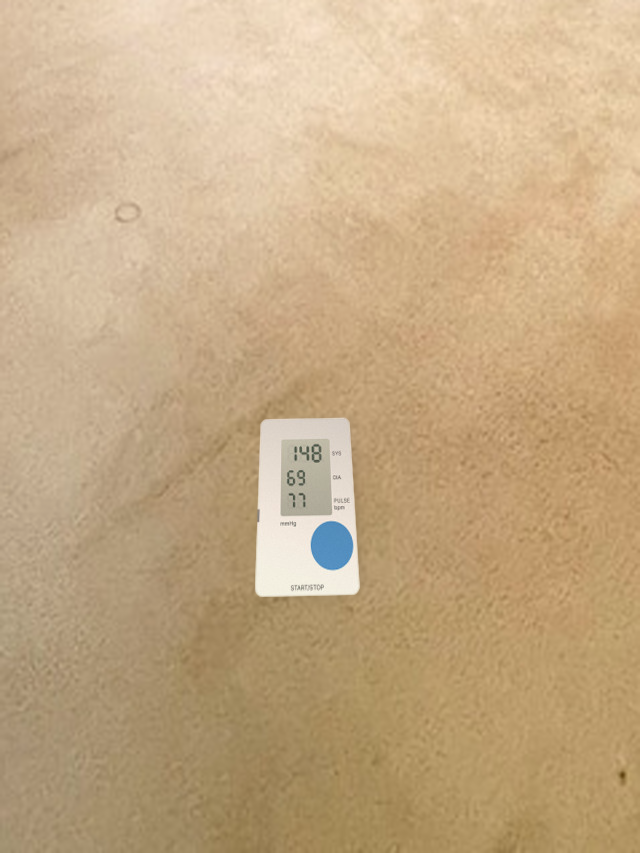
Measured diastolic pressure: 69 mmHg
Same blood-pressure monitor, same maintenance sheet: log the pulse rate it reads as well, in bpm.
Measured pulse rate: 77 bpm
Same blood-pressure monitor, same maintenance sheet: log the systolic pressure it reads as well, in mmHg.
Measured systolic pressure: 148 mmHg
